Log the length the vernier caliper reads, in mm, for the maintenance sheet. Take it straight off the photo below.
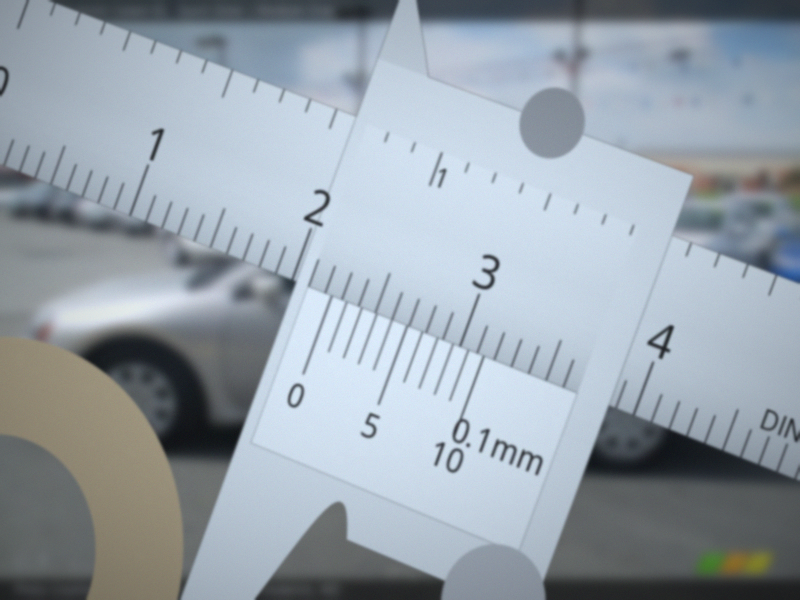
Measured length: 22.4 mm
